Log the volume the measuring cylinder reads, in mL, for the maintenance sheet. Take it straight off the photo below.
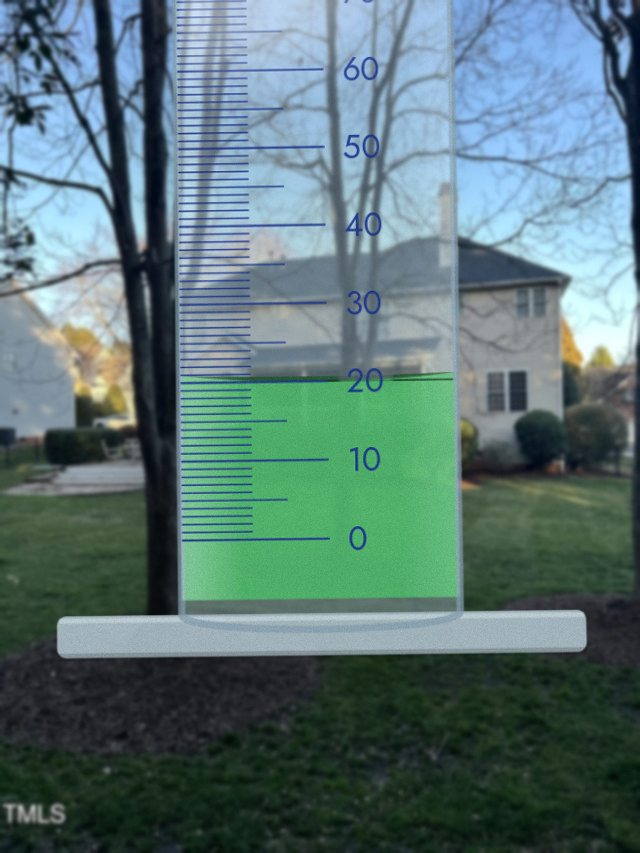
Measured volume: 20 mL
